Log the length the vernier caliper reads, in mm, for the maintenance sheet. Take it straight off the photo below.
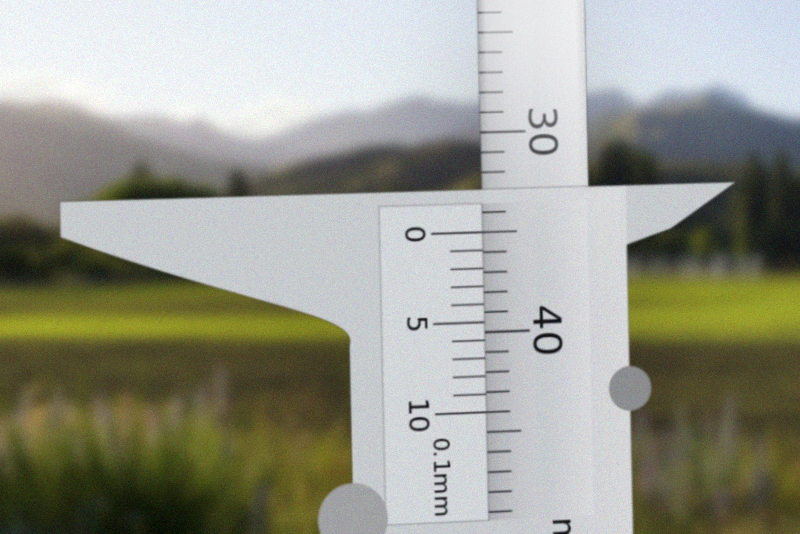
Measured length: 35.0 mm
